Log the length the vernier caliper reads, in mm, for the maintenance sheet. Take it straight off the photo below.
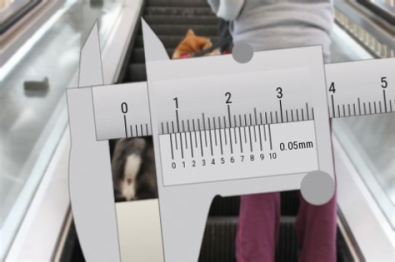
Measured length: 8.4 mm
